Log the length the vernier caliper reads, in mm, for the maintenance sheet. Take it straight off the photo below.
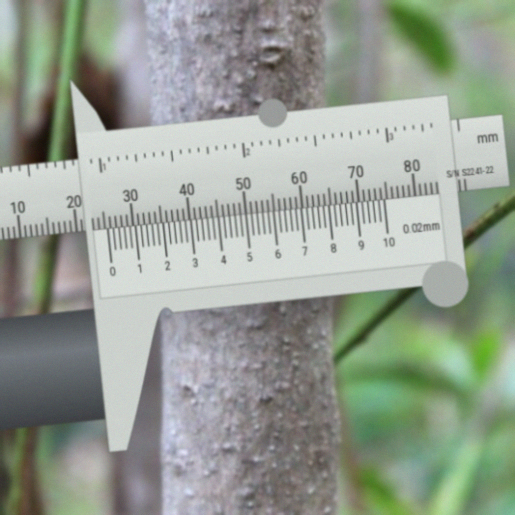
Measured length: 25.5 mm
